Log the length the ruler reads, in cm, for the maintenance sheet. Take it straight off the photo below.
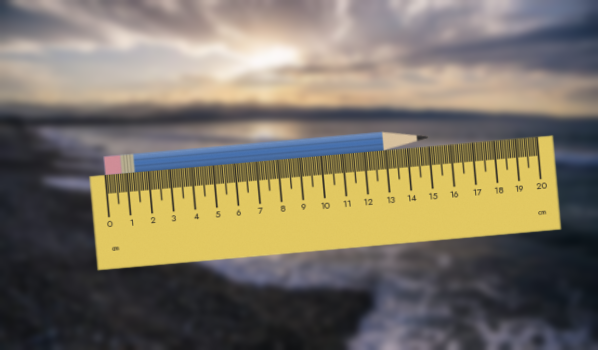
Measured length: 15 cm
